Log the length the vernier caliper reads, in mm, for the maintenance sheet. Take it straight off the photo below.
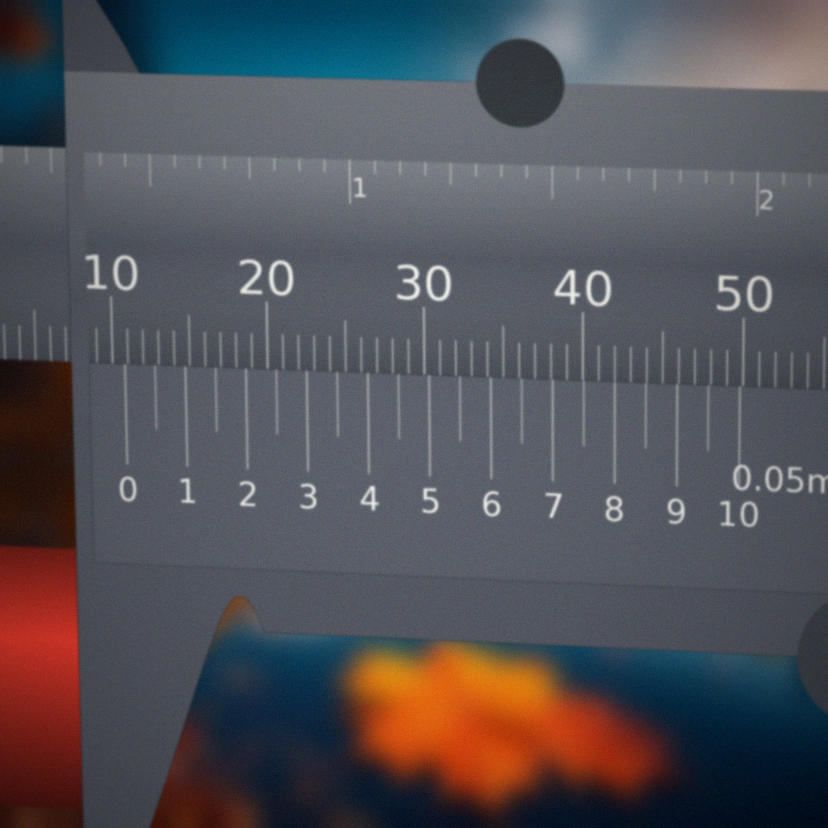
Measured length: 10.8 mm
